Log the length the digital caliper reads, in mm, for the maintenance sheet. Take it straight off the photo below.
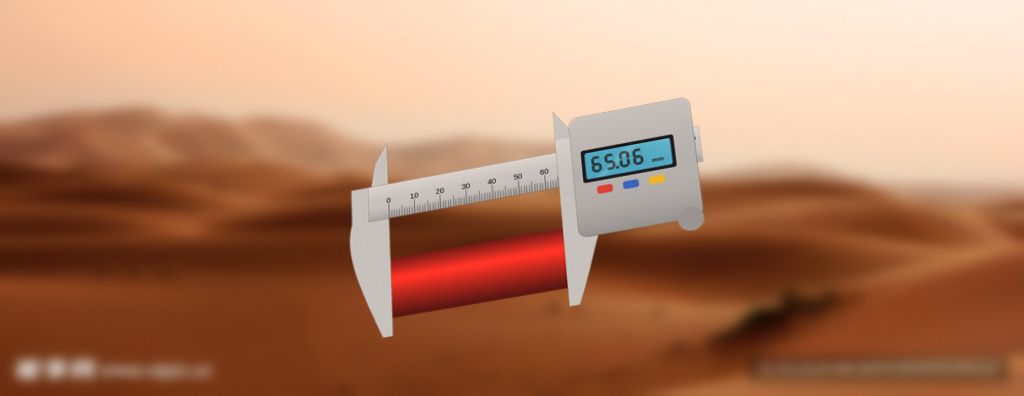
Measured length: 65.06 mm
